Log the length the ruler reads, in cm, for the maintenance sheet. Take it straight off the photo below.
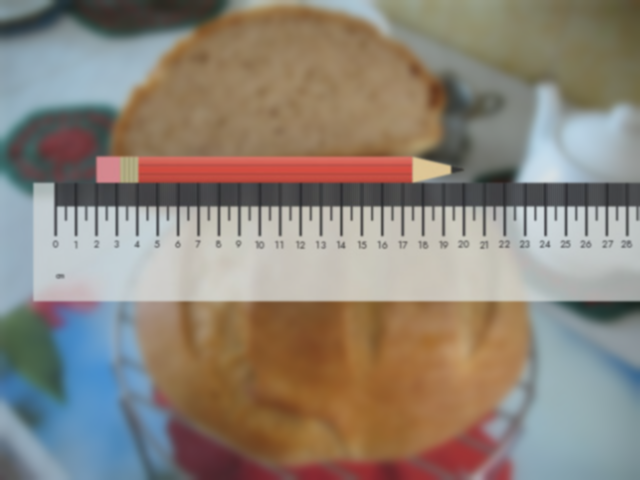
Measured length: 18 cm
